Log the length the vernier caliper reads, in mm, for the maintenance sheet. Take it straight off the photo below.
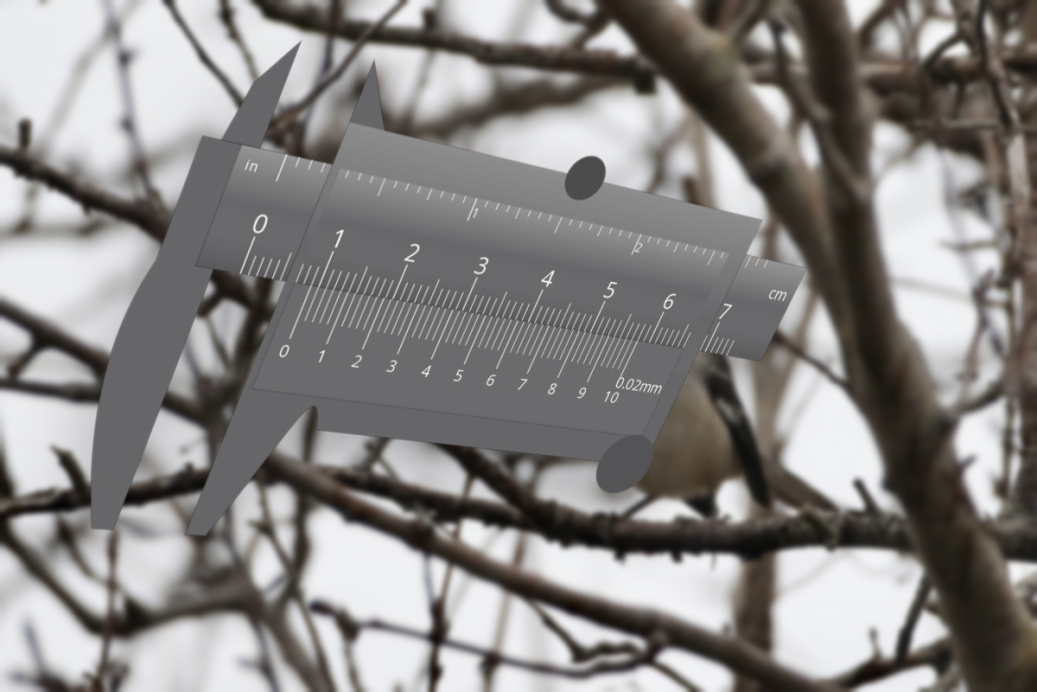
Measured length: 9.0 mm
